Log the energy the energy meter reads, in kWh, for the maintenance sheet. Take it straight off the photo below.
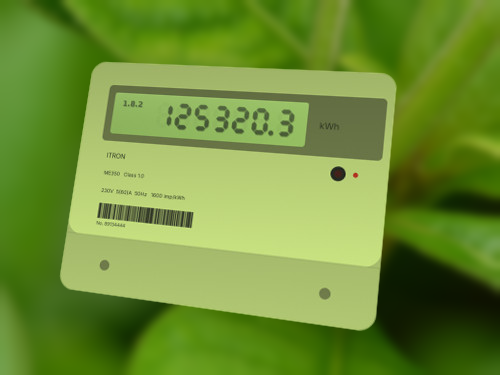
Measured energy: 125320.3 kWh
